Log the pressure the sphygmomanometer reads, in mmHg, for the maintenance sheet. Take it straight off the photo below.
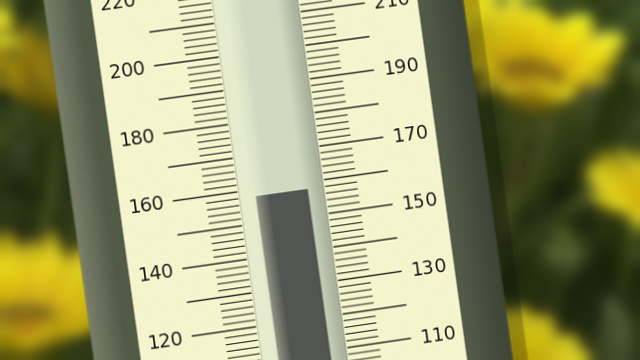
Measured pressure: 158 mmHg
